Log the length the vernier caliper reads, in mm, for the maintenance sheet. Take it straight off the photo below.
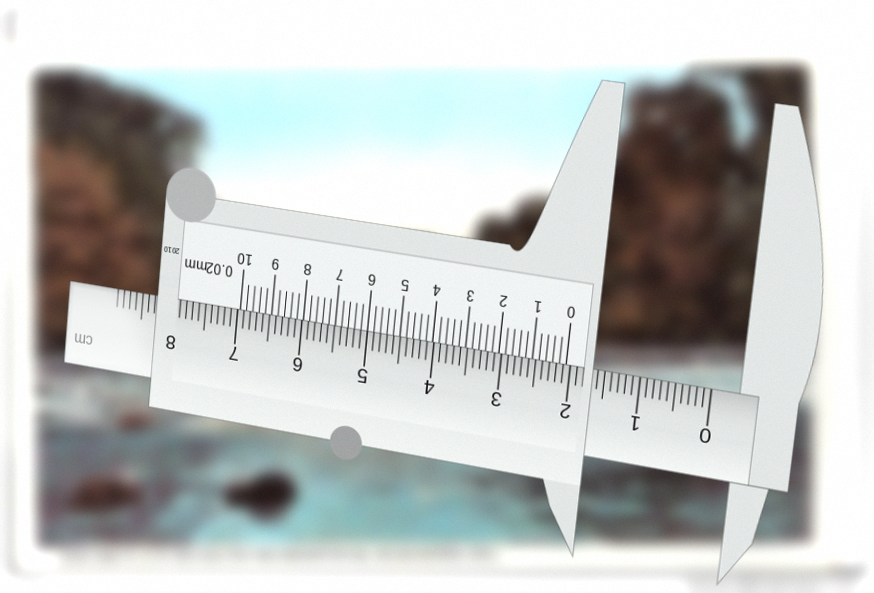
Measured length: 20.6 mm
